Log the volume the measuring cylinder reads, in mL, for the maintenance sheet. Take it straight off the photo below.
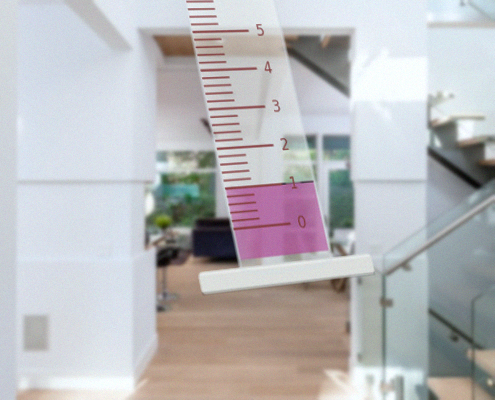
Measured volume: 1 mL
